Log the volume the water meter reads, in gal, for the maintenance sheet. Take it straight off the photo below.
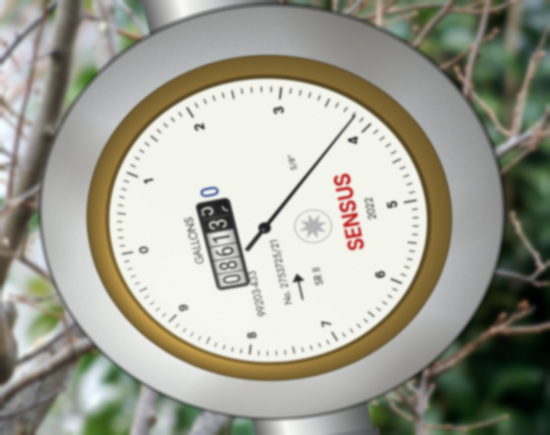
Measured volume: 861353.8 gal
